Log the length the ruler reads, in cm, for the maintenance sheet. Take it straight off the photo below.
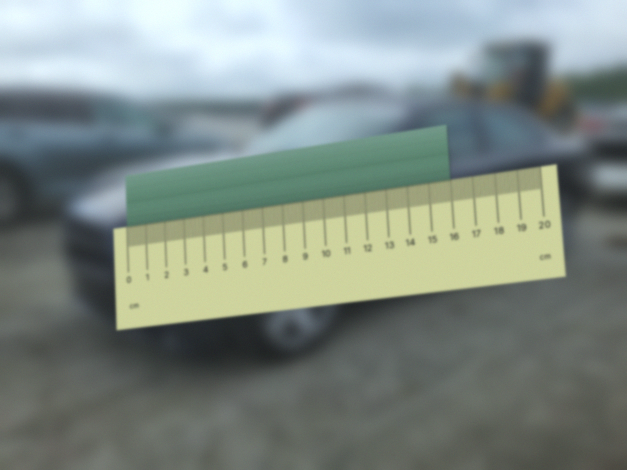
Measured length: 16 cm
